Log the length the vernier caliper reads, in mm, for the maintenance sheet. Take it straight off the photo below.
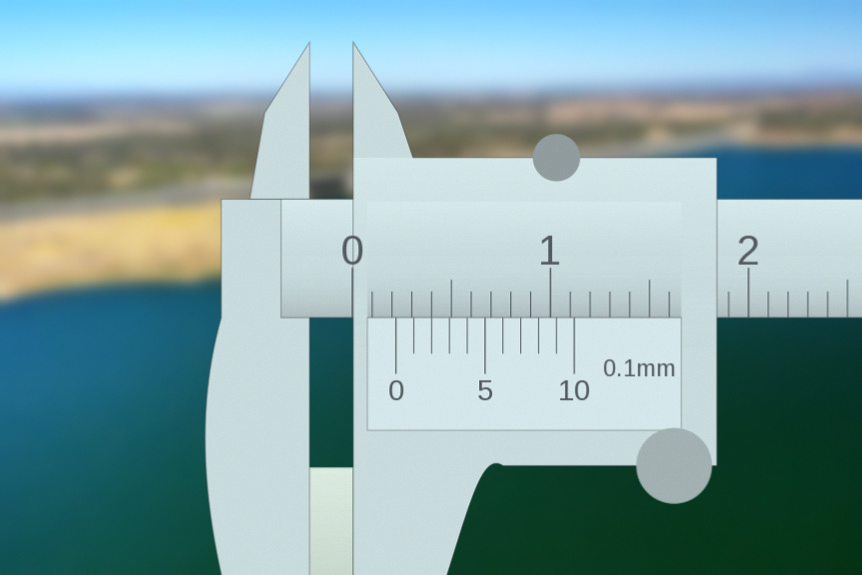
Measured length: 2.2 mm
